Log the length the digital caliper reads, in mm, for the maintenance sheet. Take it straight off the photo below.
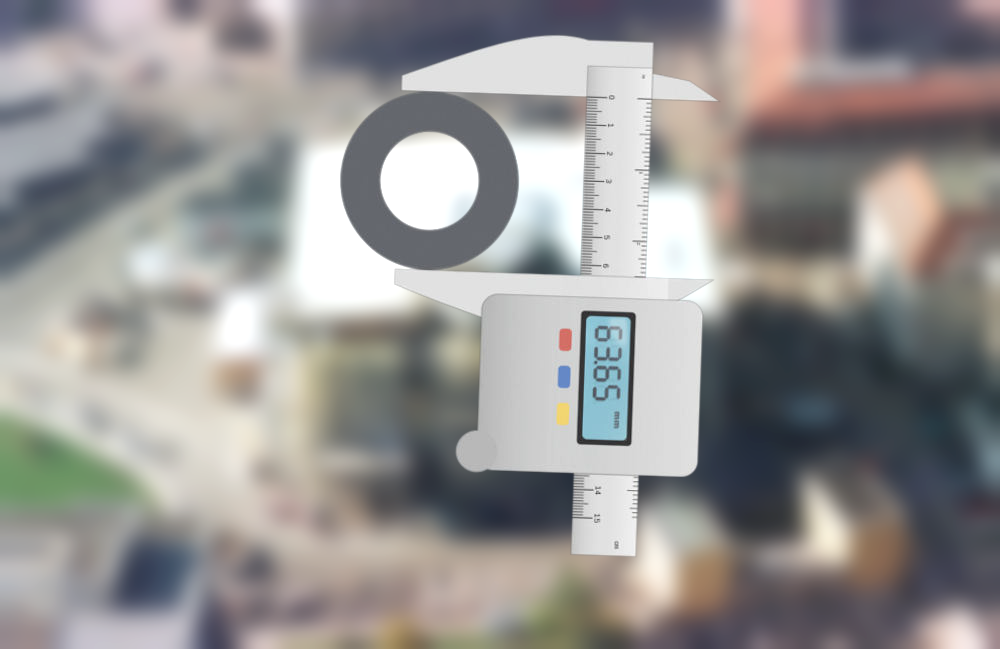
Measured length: 63.65 mm
